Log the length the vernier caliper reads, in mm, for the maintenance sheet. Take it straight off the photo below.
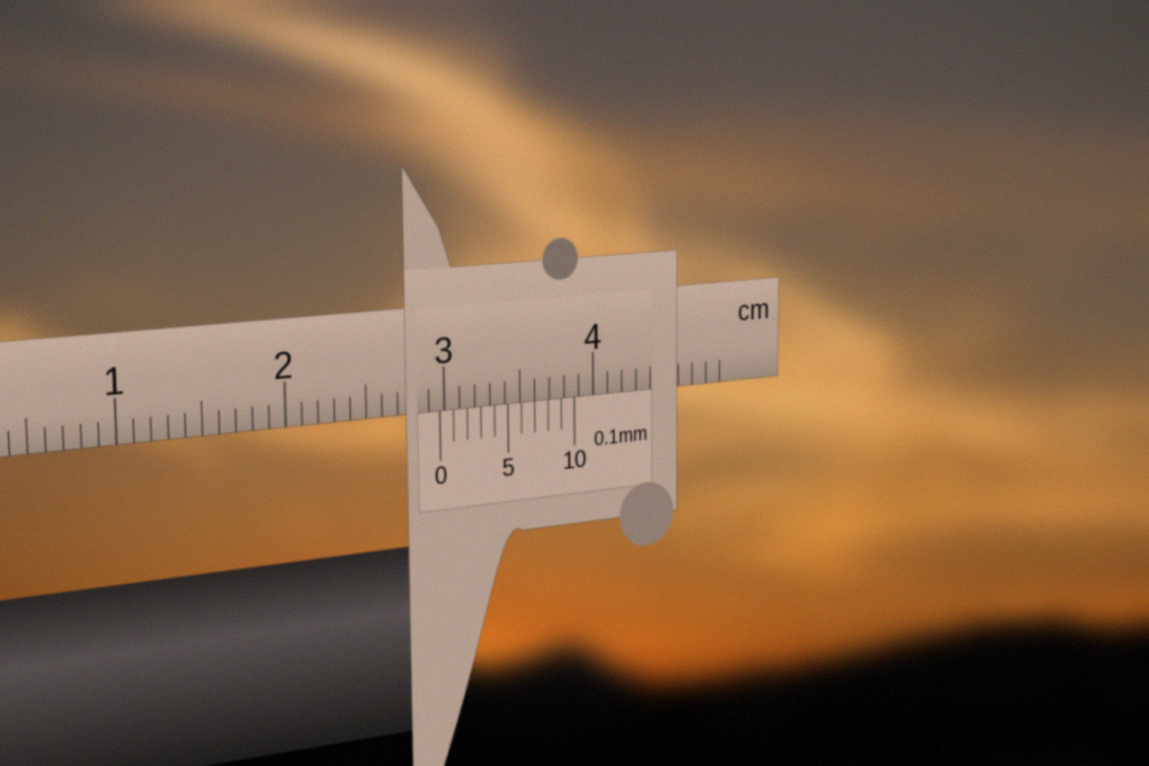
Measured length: 29.7 mm
